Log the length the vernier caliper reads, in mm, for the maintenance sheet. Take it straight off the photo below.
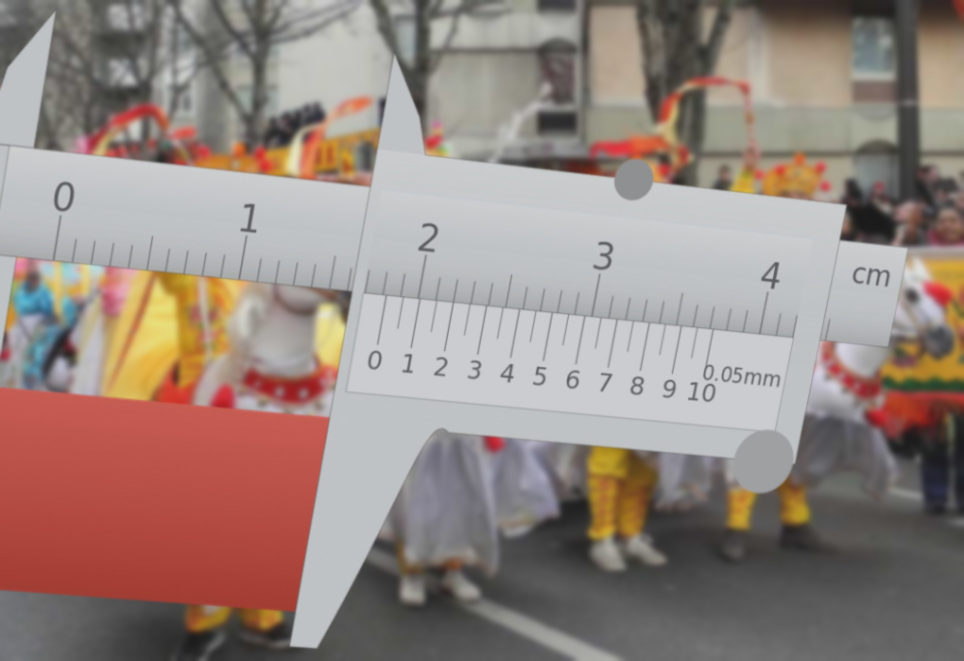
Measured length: 18.2 mm
